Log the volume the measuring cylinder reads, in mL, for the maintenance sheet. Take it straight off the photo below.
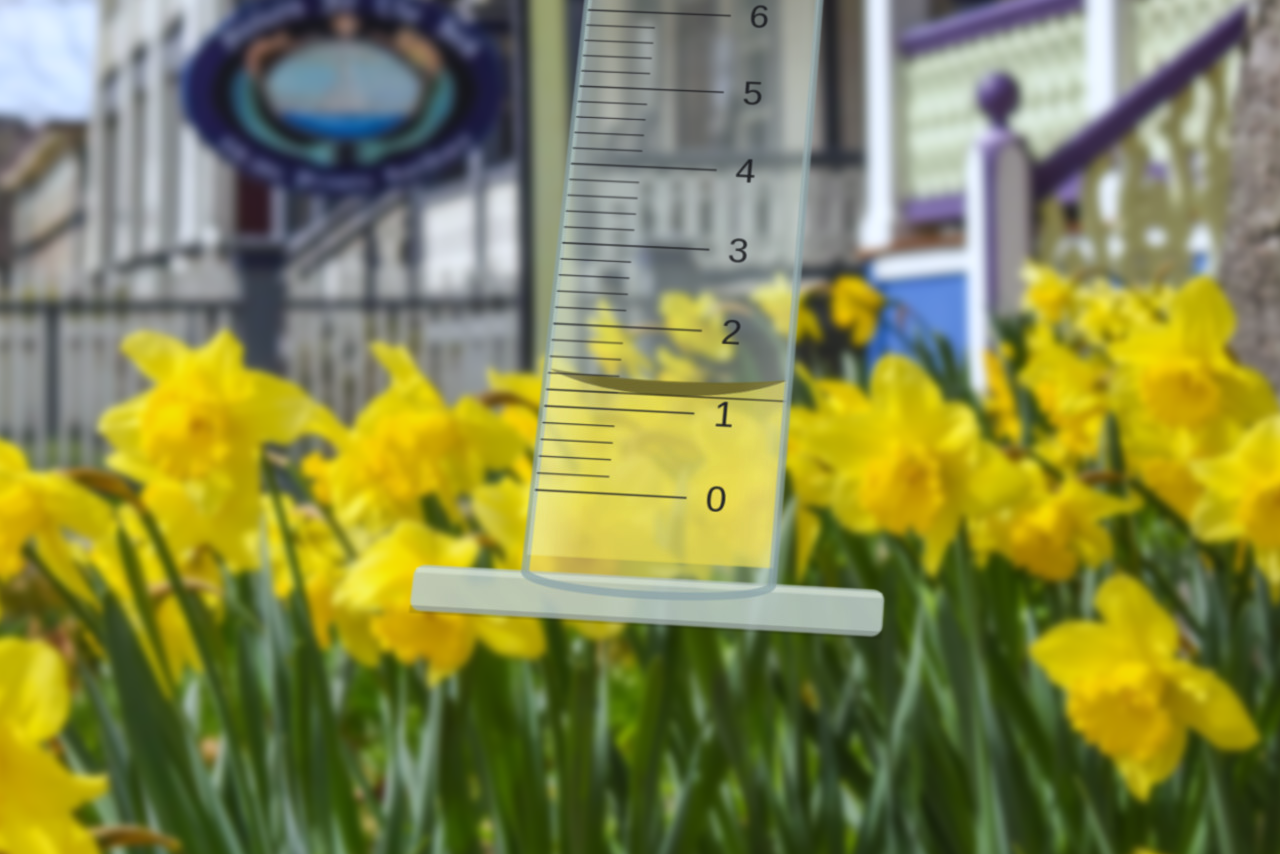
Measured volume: 1.2 mL
